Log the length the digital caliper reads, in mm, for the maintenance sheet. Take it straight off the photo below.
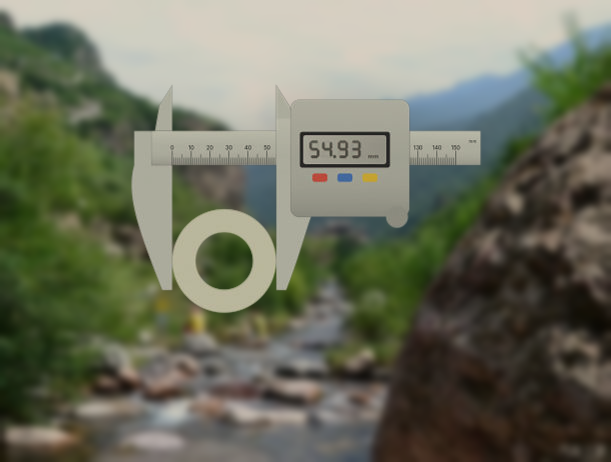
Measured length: 54.93 mm
